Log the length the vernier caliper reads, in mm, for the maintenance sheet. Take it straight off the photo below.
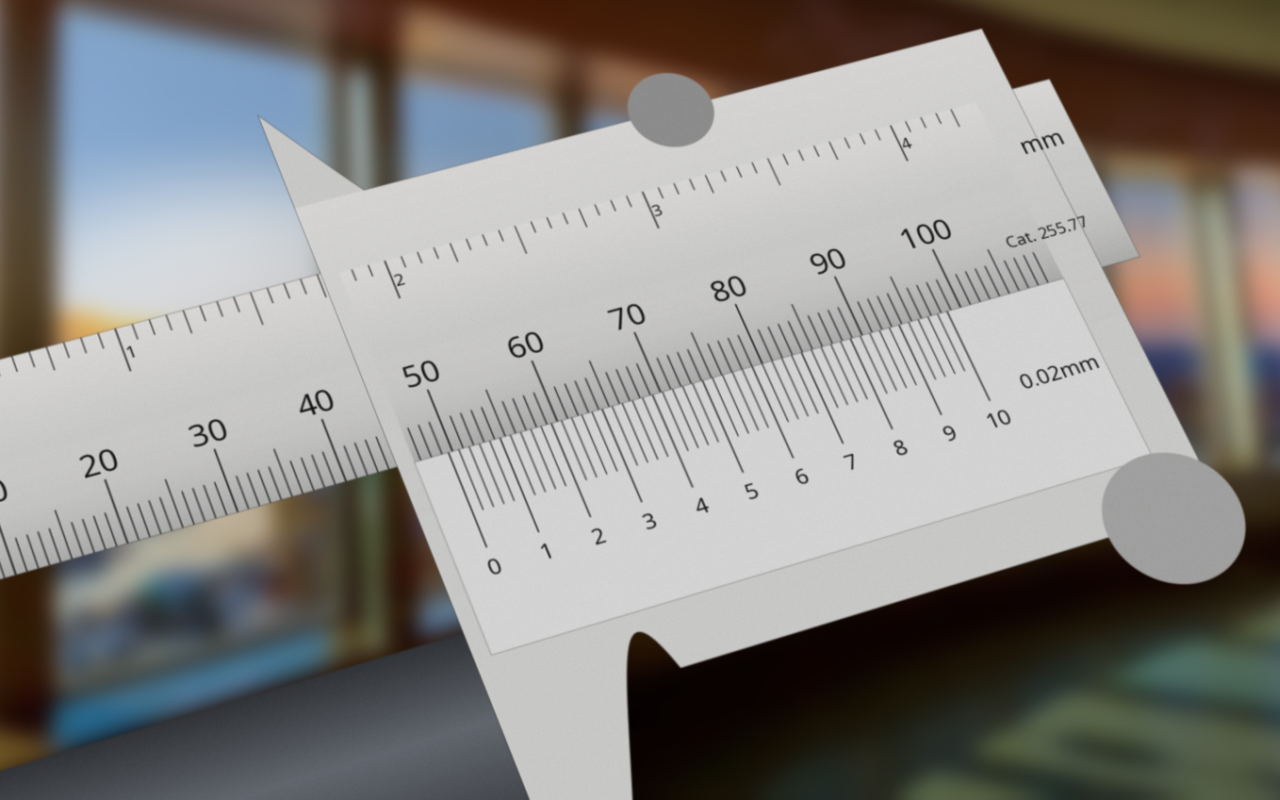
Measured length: 49.6 mm
